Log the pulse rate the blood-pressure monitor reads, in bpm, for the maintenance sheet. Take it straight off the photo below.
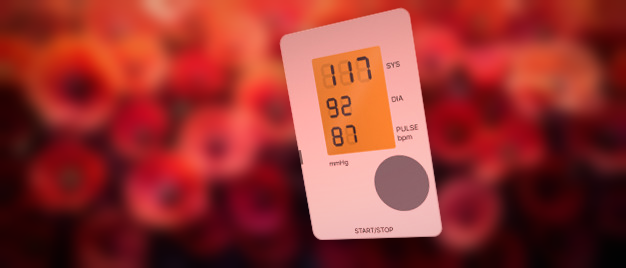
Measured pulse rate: 87 bpm
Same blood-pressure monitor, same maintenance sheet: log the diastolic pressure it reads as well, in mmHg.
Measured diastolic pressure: 92 mmHg
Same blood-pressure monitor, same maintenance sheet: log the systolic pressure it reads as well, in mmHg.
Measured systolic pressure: 117 mmHg
